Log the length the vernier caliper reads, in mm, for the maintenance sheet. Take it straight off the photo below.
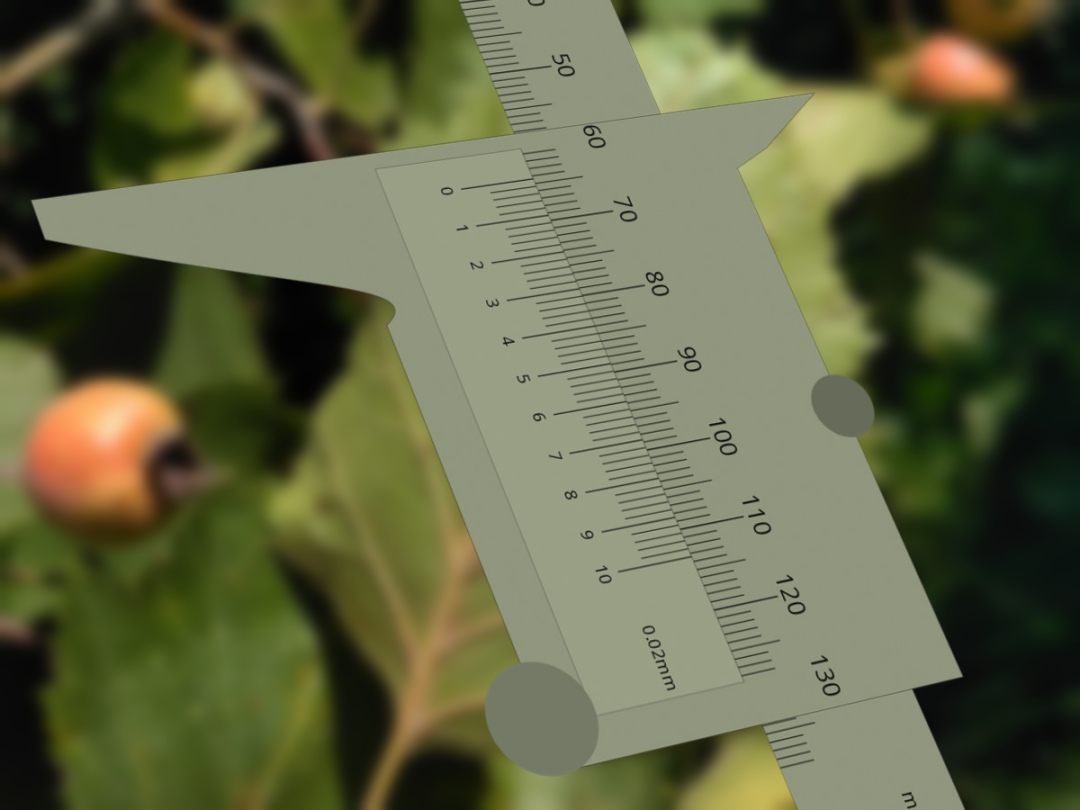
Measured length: 64.4 mm
